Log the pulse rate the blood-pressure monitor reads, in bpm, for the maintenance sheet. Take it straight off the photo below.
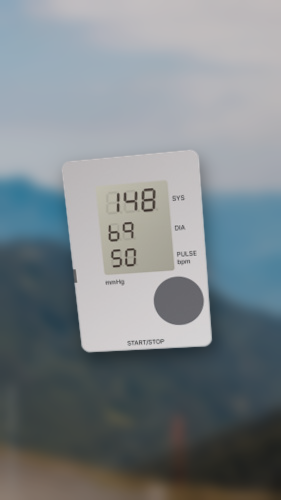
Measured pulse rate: 50 bpm
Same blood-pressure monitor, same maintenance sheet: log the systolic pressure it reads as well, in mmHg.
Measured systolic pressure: 148 mmHg
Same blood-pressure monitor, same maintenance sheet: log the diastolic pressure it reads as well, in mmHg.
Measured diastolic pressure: 69 mmHg
